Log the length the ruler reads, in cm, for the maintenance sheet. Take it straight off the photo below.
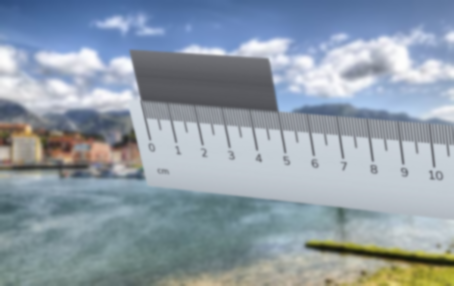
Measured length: 5 cm
